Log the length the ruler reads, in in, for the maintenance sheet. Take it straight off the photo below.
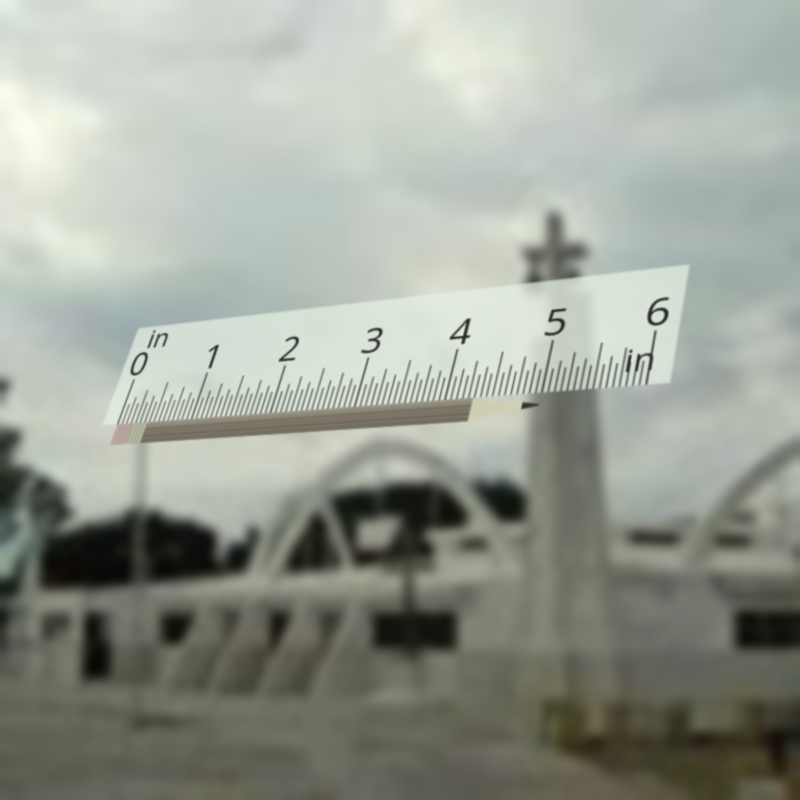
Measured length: 5 in
